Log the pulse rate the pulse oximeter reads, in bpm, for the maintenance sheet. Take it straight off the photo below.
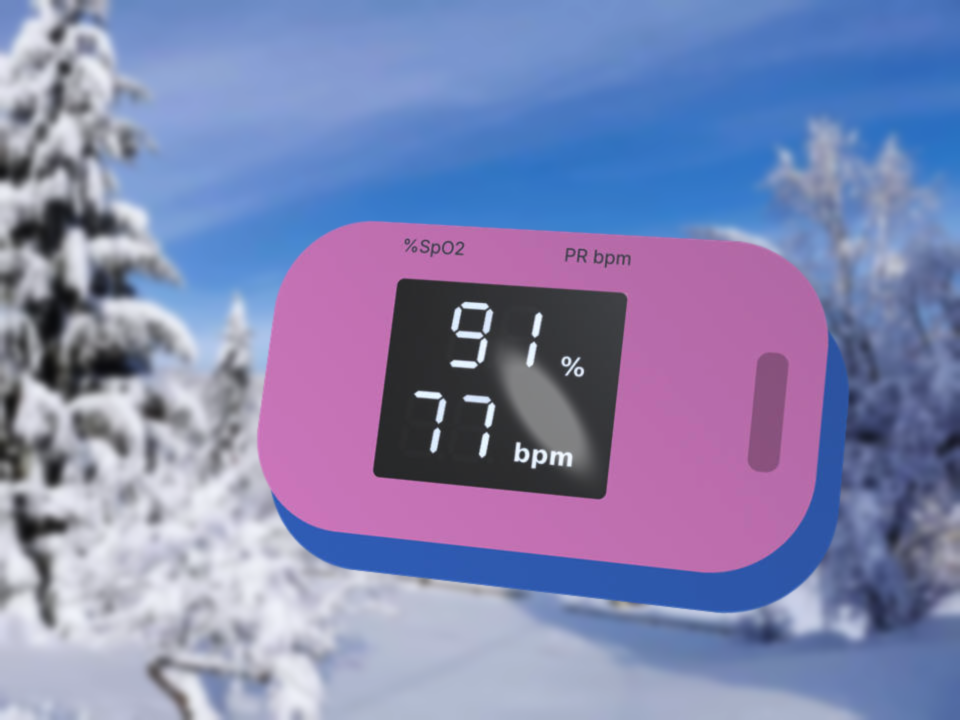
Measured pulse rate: 77 bpm
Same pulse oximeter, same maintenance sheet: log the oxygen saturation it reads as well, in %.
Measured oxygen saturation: 91 %
